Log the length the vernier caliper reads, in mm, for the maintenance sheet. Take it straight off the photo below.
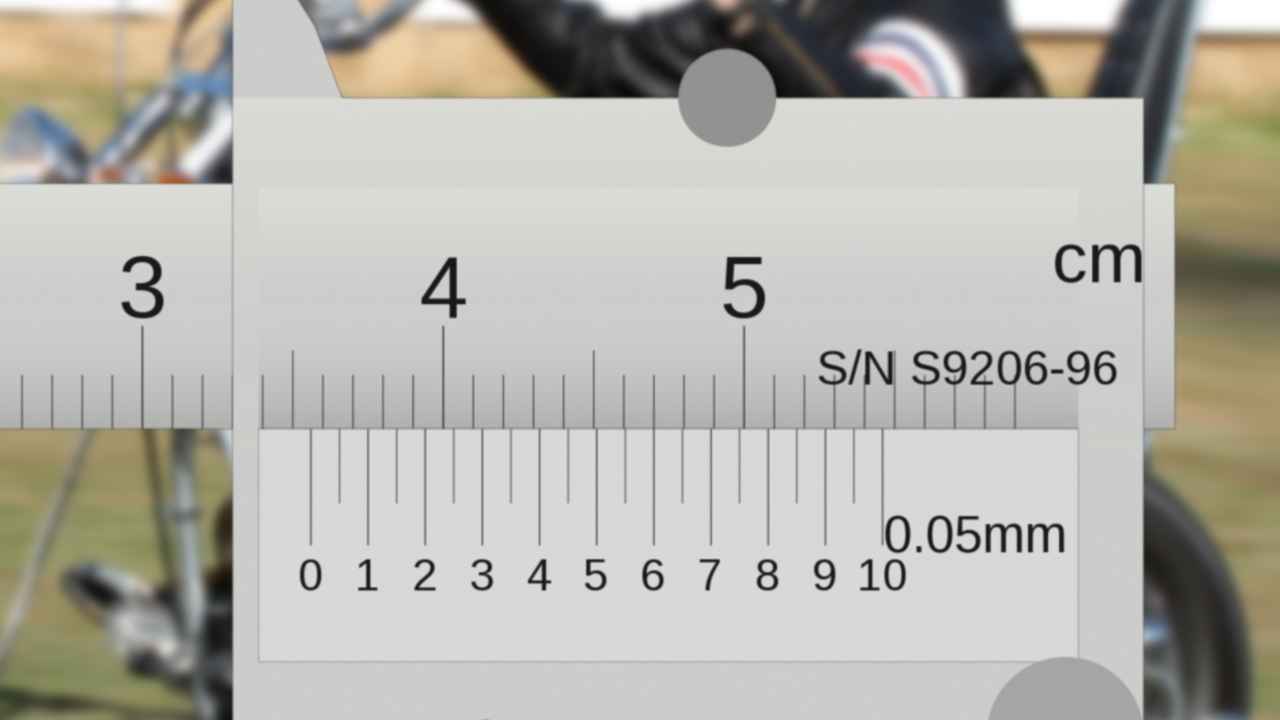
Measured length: 35.60 mm
